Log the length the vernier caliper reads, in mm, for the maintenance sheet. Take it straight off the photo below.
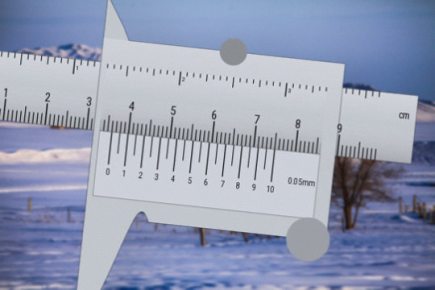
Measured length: 36.0 mm
